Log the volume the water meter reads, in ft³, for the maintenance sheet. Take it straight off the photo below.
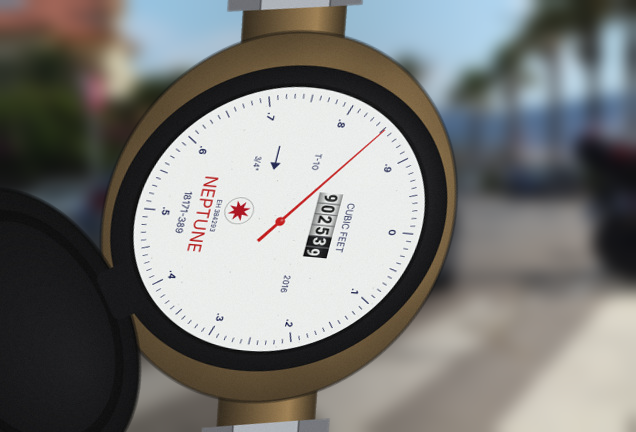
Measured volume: 902538.85 ft³
